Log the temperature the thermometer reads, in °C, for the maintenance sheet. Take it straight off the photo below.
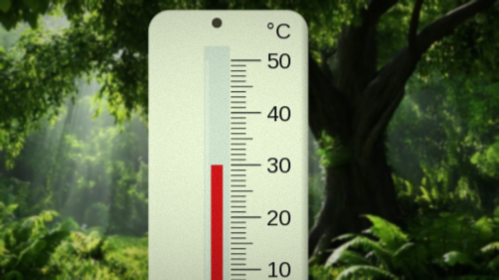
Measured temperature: 30 °C
